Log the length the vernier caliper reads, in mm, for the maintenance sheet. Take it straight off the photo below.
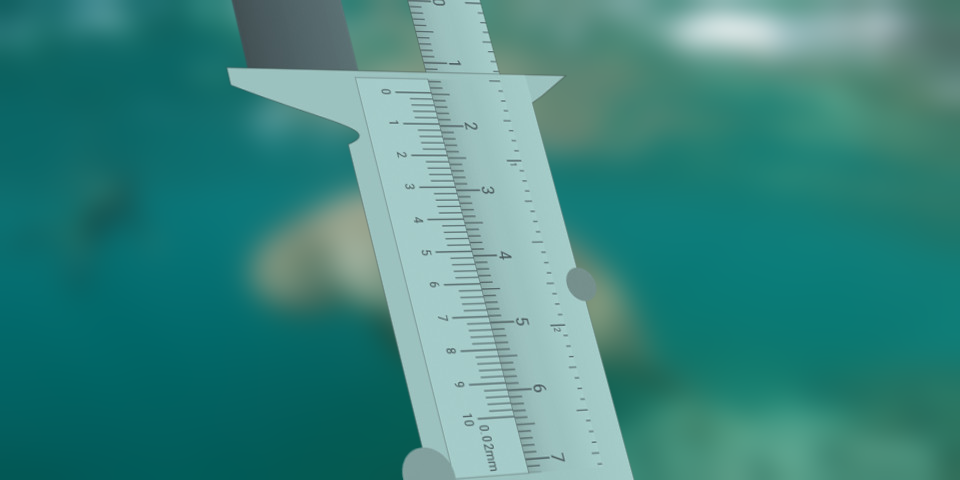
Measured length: 14.8 mm
